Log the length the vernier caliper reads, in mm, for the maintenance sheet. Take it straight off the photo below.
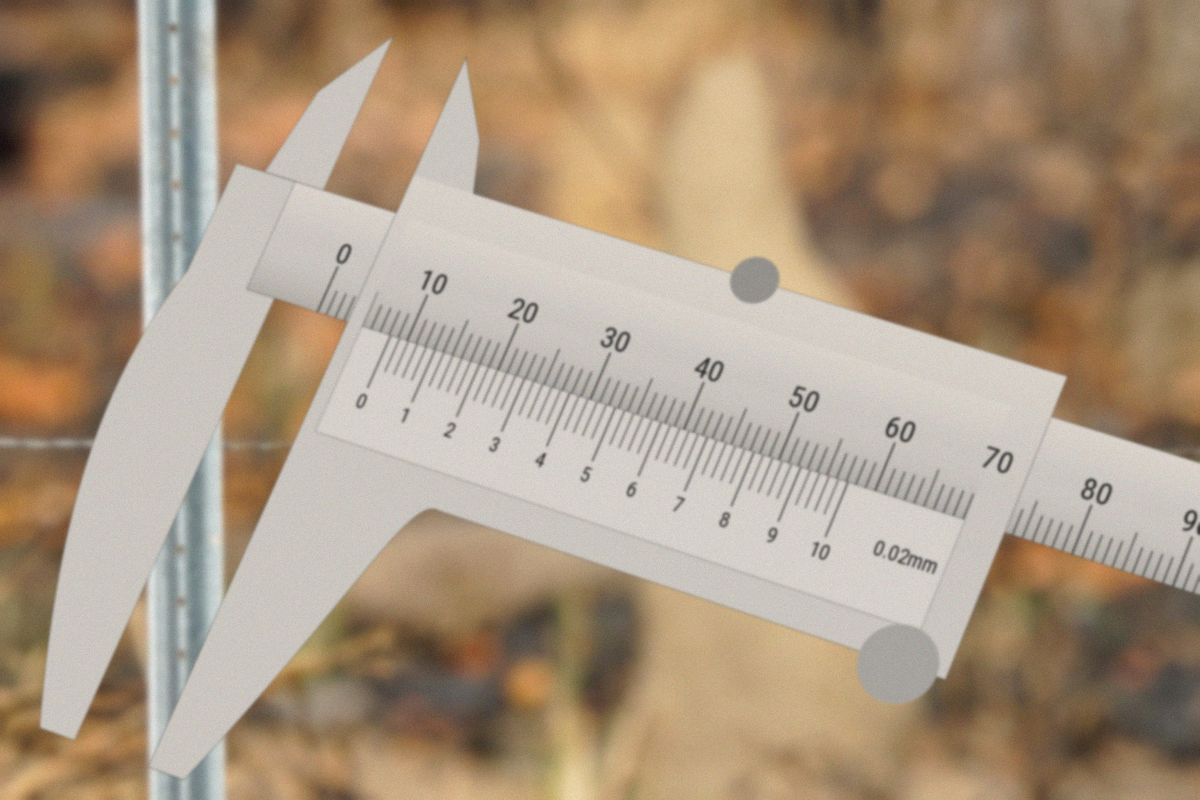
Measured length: 8.2 mm
